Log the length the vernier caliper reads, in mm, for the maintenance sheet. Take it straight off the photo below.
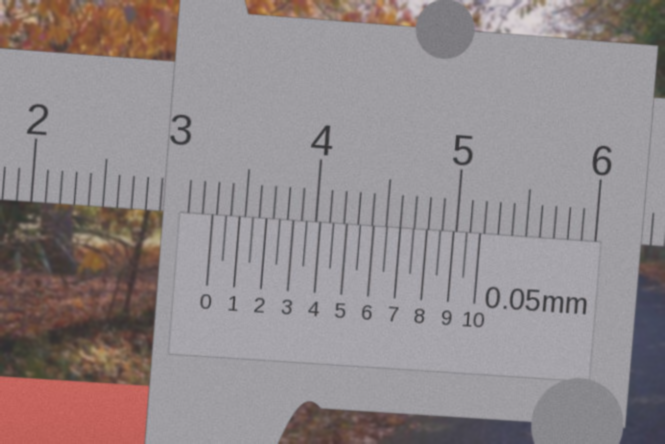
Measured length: 32.7 mm
